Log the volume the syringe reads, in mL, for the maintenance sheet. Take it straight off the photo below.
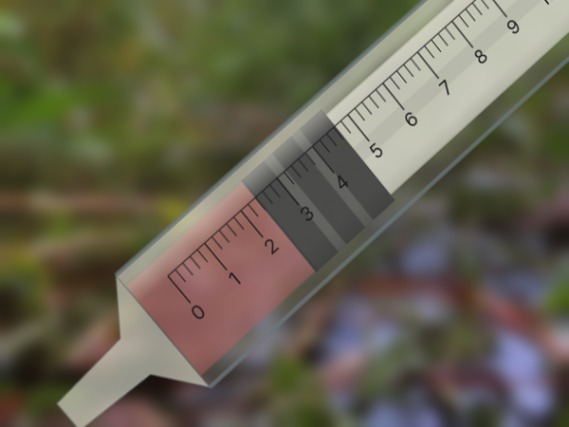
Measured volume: 2.4 mL
